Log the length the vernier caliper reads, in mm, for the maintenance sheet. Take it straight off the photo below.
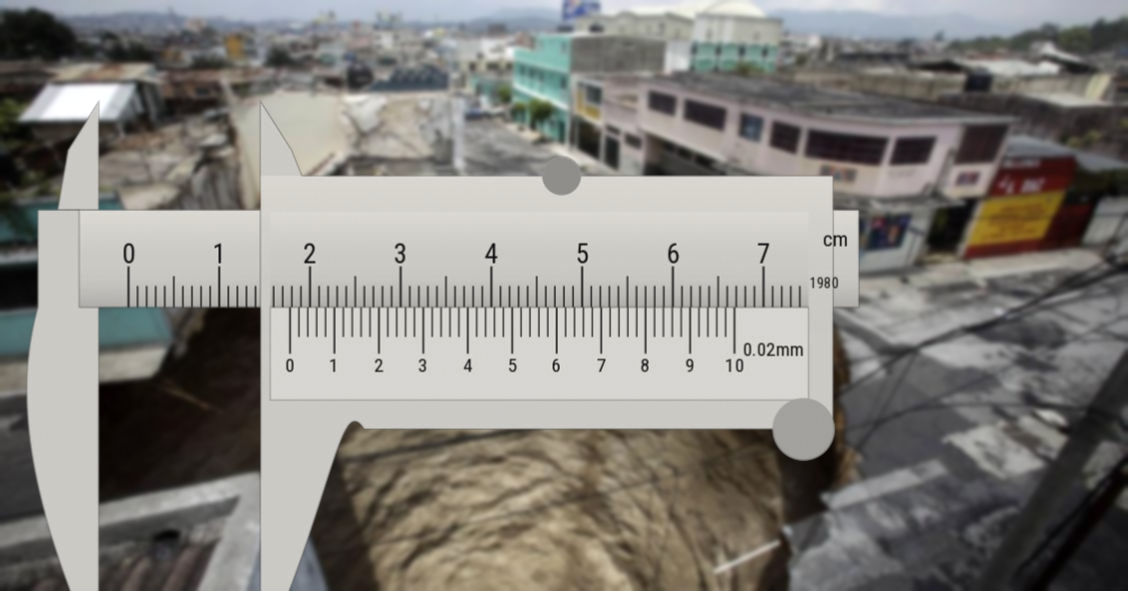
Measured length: 17.8 mm
